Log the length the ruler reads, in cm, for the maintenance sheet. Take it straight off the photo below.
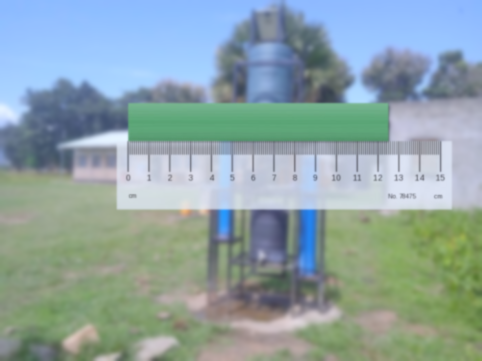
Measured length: 12.5 cm
